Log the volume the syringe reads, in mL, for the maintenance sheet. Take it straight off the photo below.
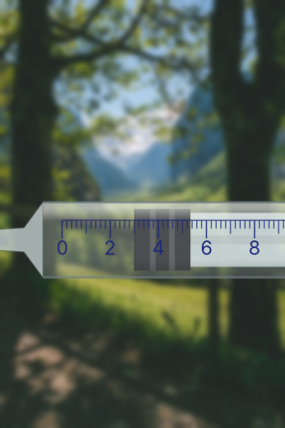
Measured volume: 3 mL
